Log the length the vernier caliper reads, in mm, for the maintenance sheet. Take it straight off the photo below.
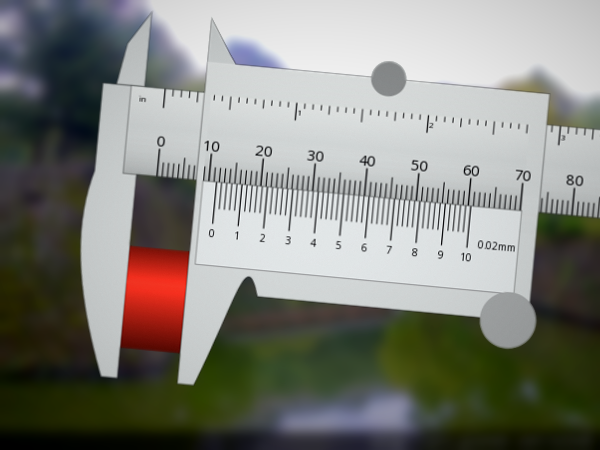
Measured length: 11.5 mm
